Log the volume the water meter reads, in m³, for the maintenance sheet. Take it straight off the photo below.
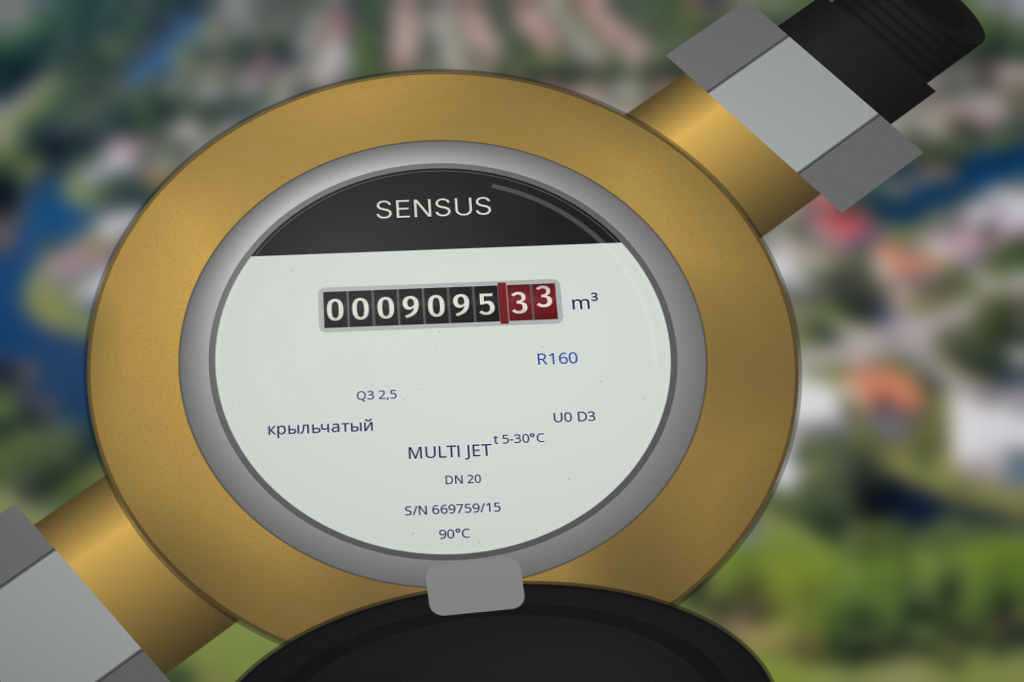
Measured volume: 9095.33 m³
